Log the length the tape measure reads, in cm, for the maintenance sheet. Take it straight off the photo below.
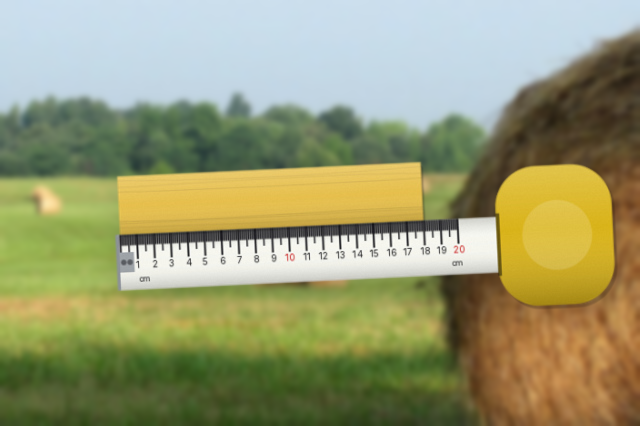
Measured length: 18 cm
